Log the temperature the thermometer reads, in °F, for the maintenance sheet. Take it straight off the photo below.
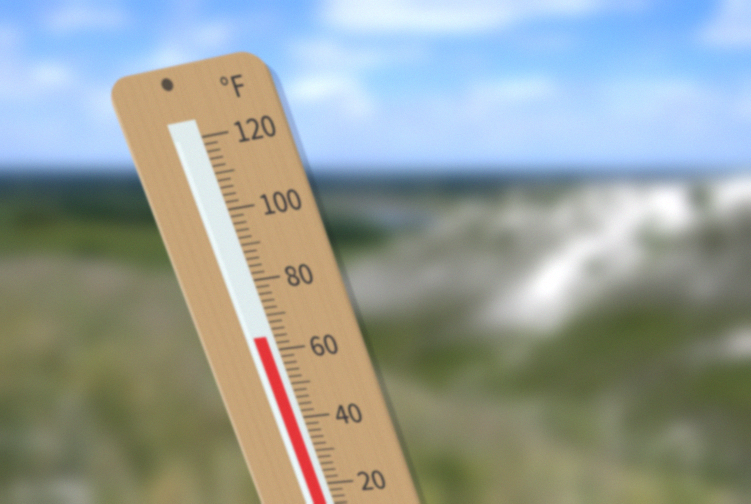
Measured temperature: 64 °F
